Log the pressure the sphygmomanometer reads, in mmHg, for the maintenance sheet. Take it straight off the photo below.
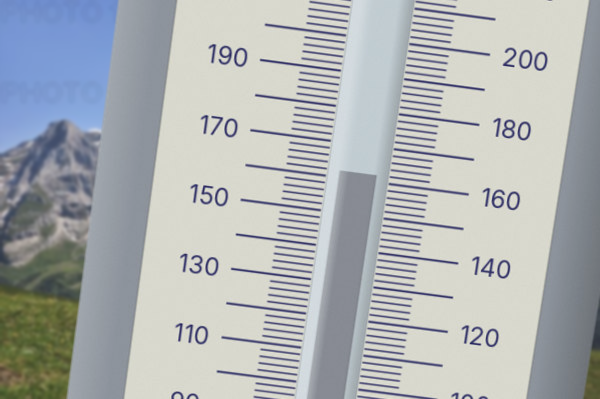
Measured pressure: 162 mmHg
